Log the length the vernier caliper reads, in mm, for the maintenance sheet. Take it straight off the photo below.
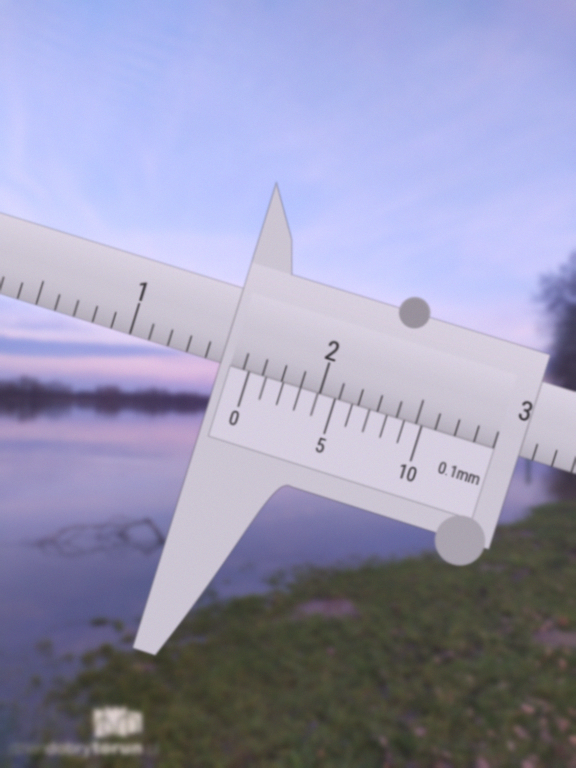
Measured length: 16.3 mm
